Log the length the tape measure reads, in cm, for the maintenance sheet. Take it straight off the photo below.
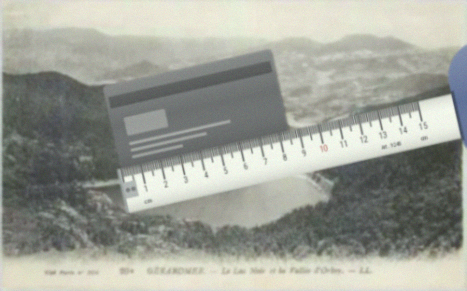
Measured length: 8.5 cm
